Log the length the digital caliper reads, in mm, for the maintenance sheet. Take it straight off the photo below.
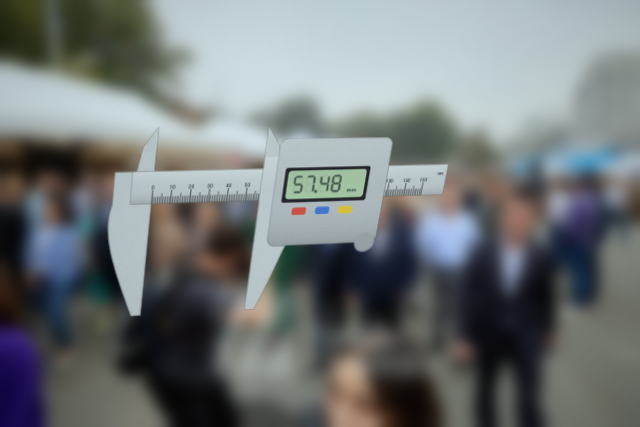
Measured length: 57.48 mm
